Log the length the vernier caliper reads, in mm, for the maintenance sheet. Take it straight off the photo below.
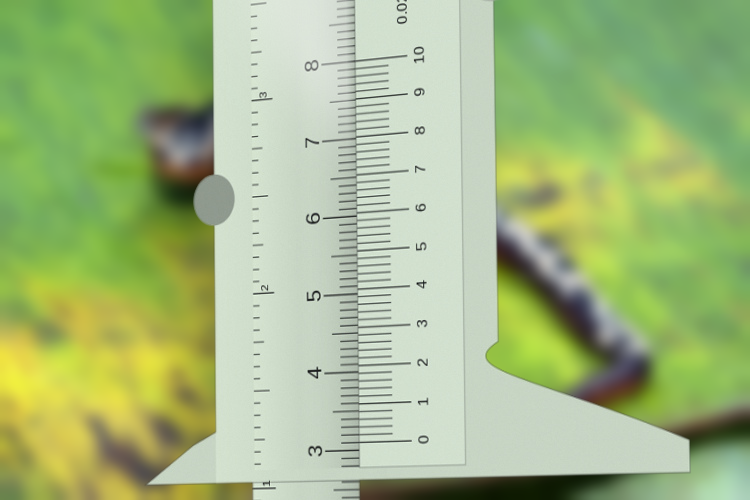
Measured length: 31.0 mm
